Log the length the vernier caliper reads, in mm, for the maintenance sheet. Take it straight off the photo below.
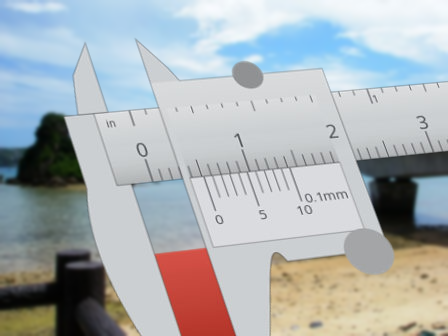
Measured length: 5.2 mm
